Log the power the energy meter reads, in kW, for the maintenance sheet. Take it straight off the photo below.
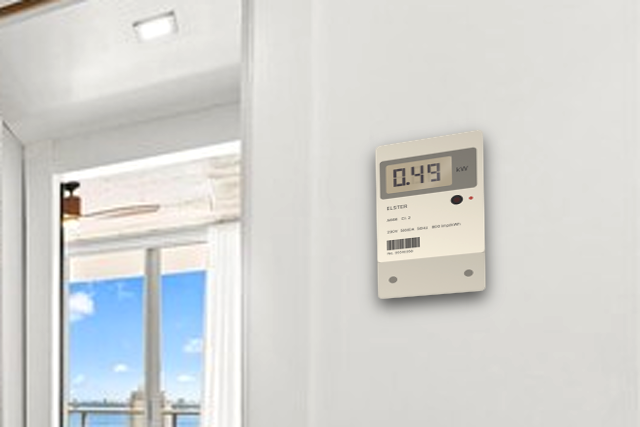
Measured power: 0.49 kW
